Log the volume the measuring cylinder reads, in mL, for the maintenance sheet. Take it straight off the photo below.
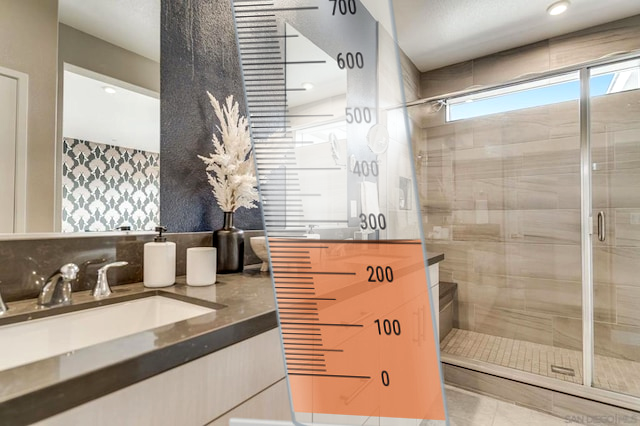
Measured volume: 260 mL
